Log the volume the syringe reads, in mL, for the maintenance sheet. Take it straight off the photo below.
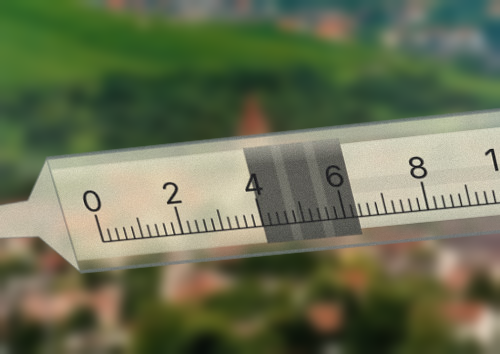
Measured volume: 4 mL
